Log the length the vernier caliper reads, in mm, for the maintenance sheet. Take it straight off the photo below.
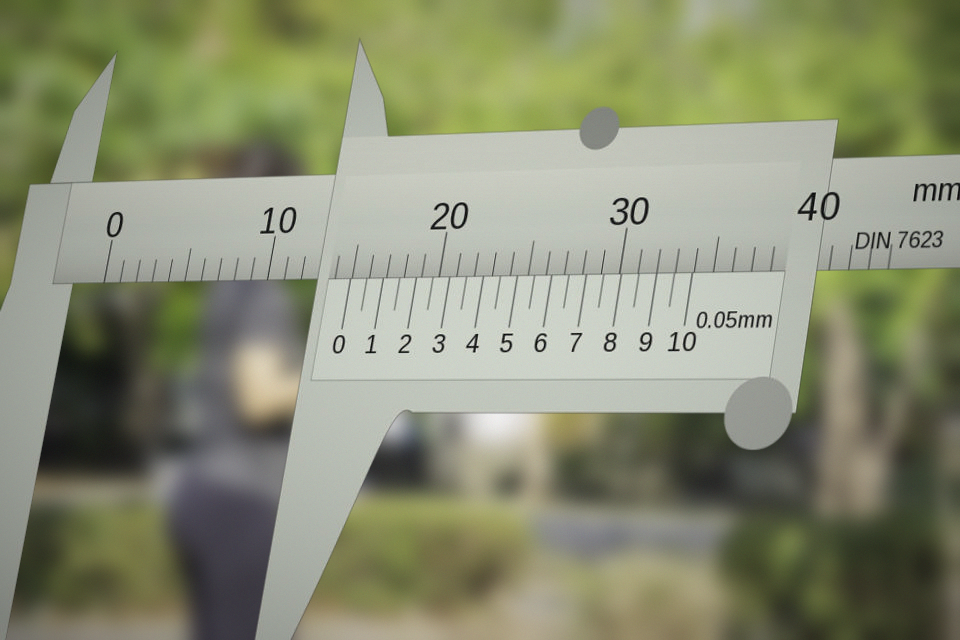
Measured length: 14.9 mm
